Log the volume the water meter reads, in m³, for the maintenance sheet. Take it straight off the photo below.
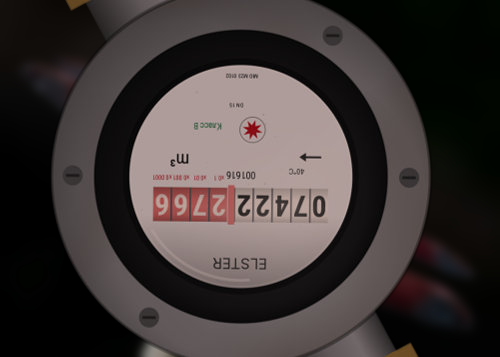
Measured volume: 7422.2766 m³
